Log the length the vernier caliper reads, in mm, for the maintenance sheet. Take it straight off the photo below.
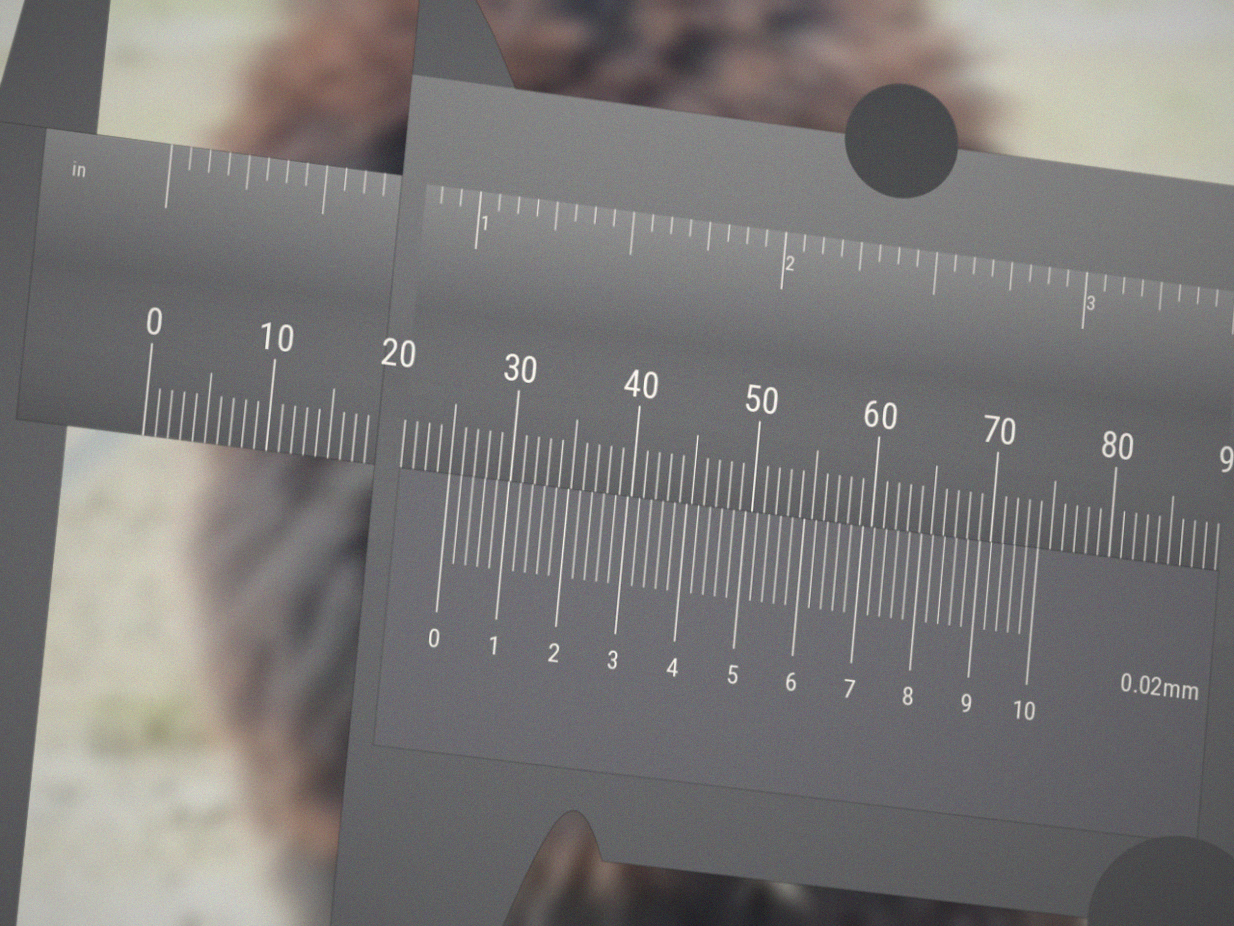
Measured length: 25.0 mm
